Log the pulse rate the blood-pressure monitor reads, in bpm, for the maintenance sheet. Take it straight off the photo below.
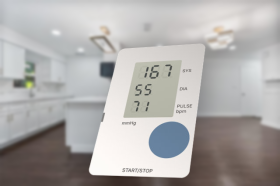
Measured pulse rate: 71 bpm
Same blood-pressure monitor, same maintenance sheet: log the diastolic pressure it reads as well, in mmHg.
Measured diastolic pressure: 55 mmHg
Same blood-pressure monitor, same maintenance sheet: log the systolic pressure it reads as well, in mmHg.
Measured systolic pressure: 167 mmHg
